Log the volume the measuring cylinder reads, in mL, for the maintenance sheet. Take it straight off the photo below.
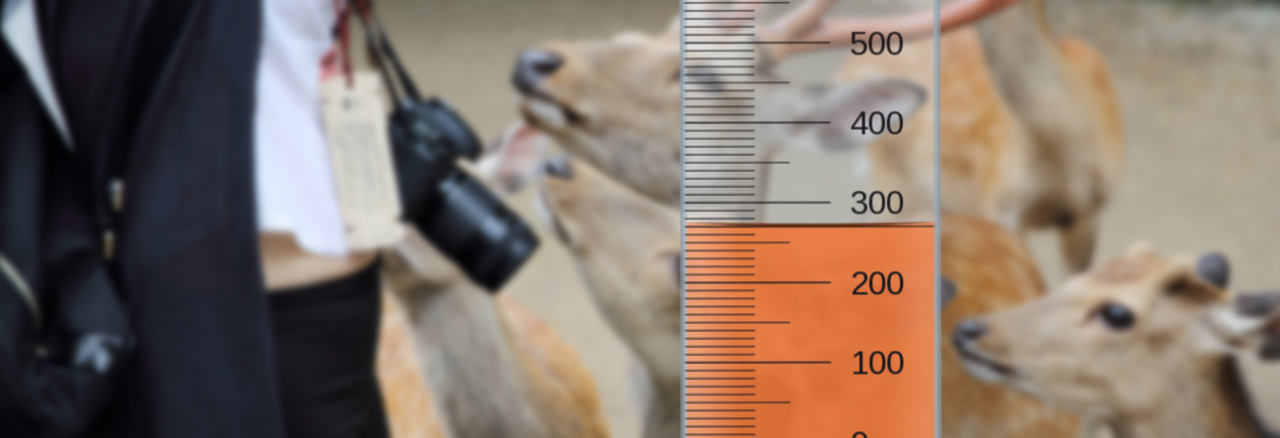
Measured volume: 270 mL
